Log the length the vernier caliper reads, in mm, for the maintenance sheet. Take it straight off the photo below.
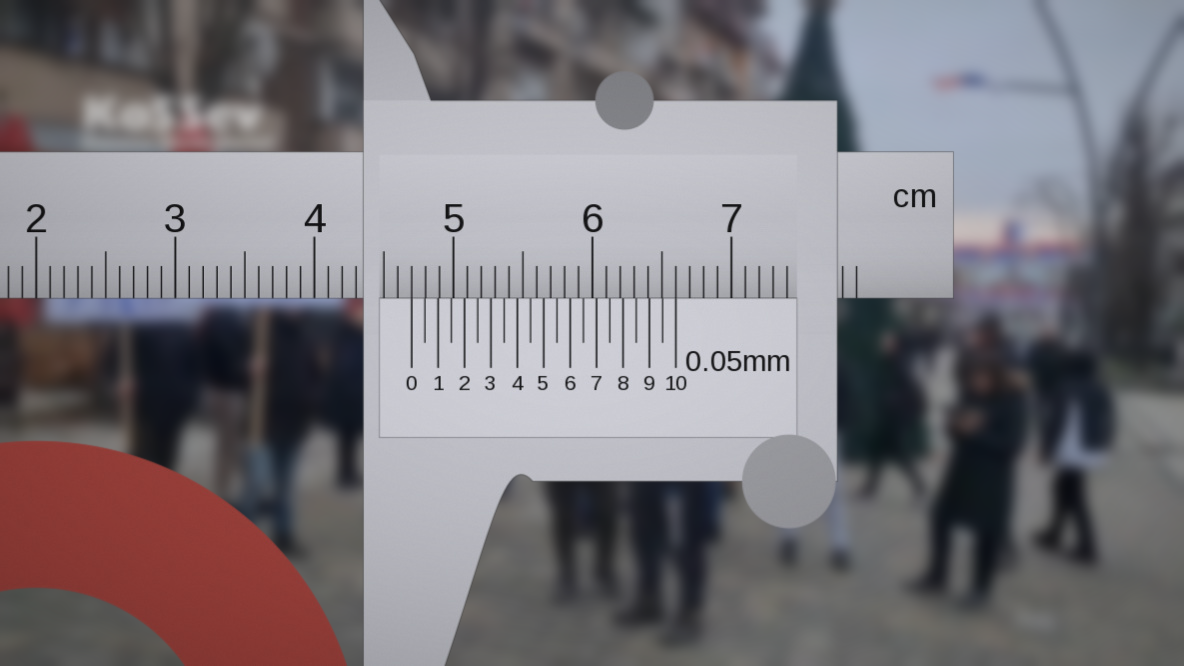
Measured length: 47.0 mm
